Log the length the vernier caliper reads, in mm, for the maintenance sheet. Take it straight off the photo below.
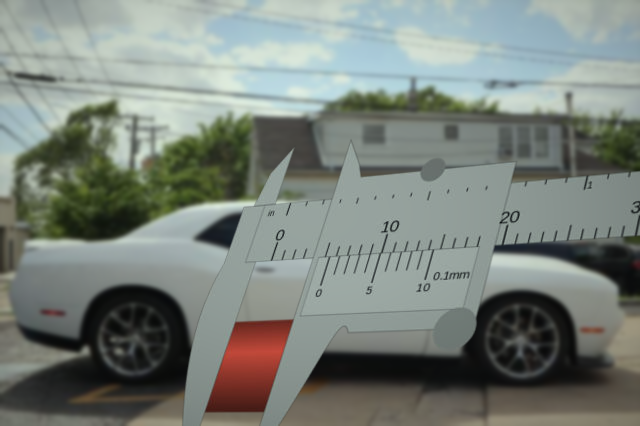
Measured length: 5.4 mm
